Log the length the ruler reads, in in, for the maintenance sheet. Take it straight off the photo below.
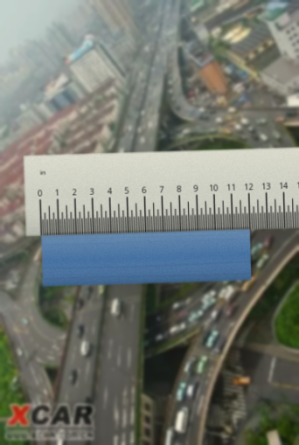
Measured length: 12 in
